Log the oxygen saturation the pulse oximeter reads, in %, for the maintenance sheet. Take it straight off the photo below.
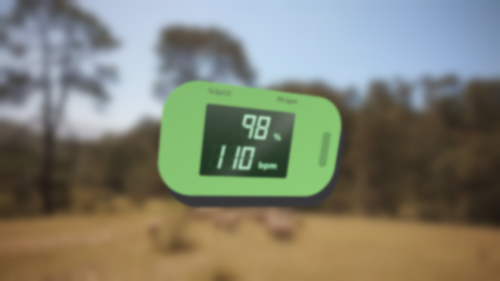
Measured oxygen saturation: 98 %
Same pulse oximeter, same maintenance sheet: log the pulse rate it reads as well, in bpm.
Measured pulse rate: 110 bpm
